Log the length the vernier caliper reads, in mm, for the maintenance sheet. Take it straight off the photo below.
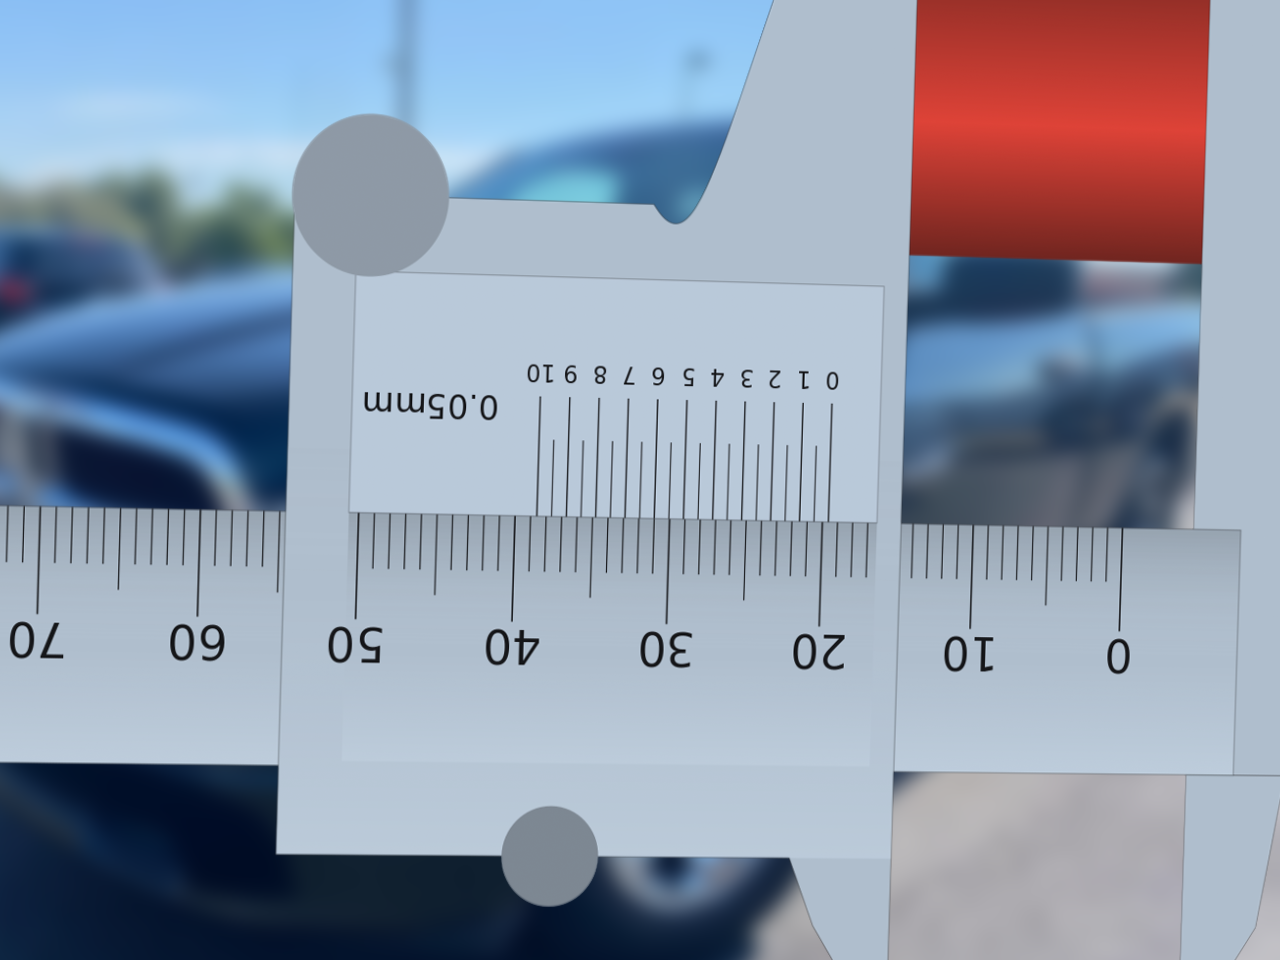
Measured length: 19.6 mm
